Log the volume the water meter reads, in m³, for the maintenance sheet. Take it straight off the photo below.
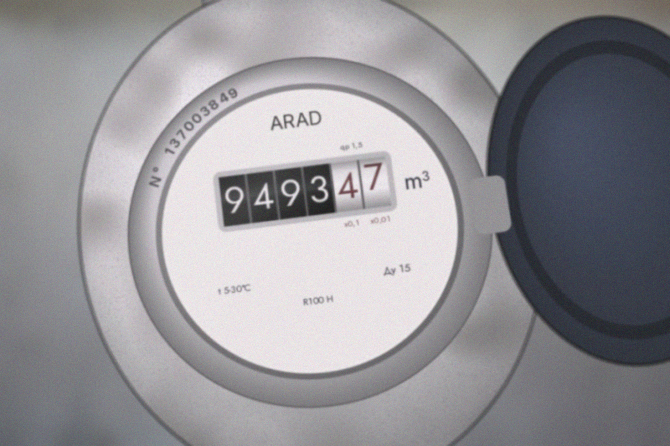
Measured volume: 9493.47 m³
